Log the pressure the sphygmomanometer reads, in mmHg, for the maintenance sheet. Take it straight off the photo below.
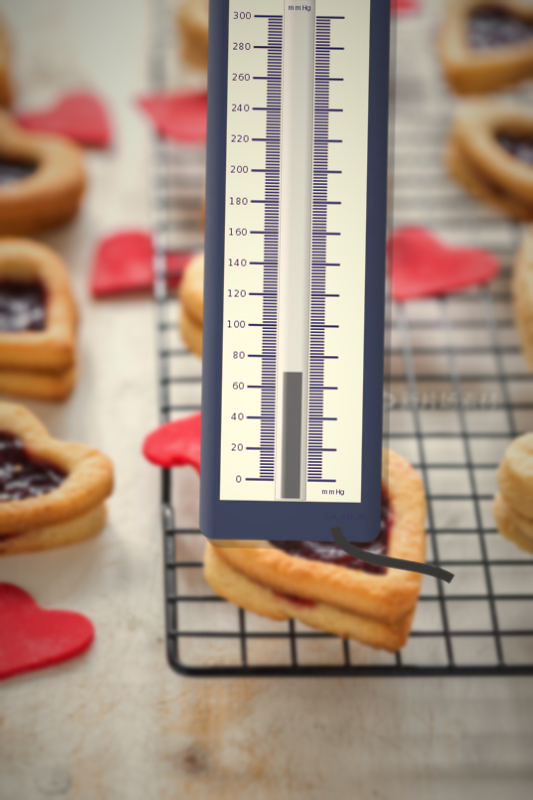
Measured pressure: 70 mmHg
